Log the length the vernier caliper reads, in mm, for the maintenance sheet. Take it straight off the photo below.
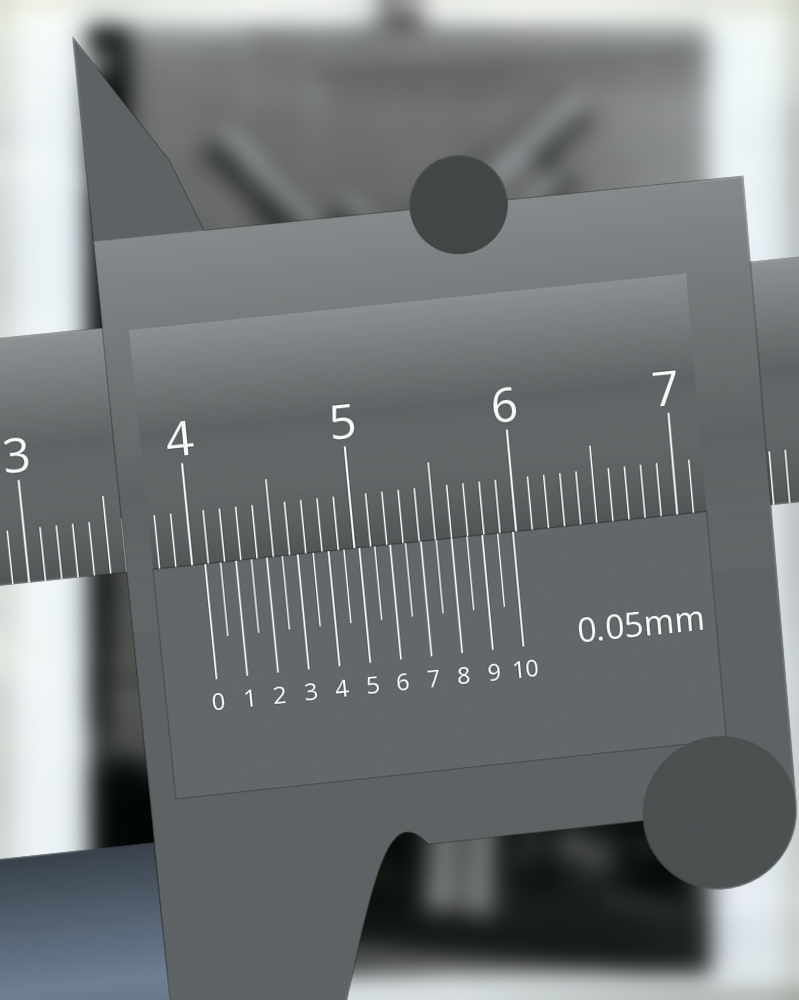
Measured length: 40.8 mm
